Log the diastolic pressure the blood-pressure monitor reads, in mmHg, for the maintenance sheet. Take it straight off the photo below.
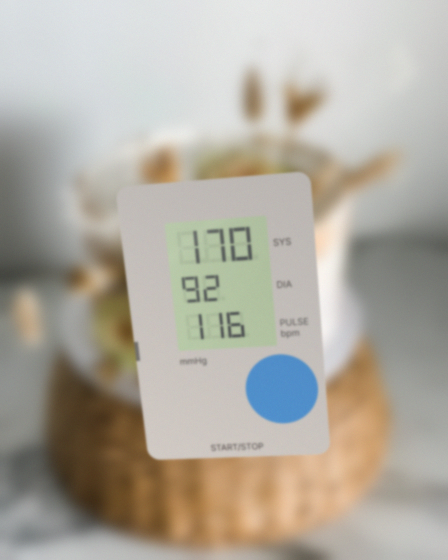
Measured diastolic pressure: 92 mmHg
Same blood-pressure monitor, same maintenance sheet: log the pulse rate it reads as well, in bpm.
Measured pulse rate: 116 bpm
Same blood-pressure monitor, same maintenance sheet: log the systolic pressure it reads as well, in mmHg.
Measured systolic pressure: 170 mmHg
